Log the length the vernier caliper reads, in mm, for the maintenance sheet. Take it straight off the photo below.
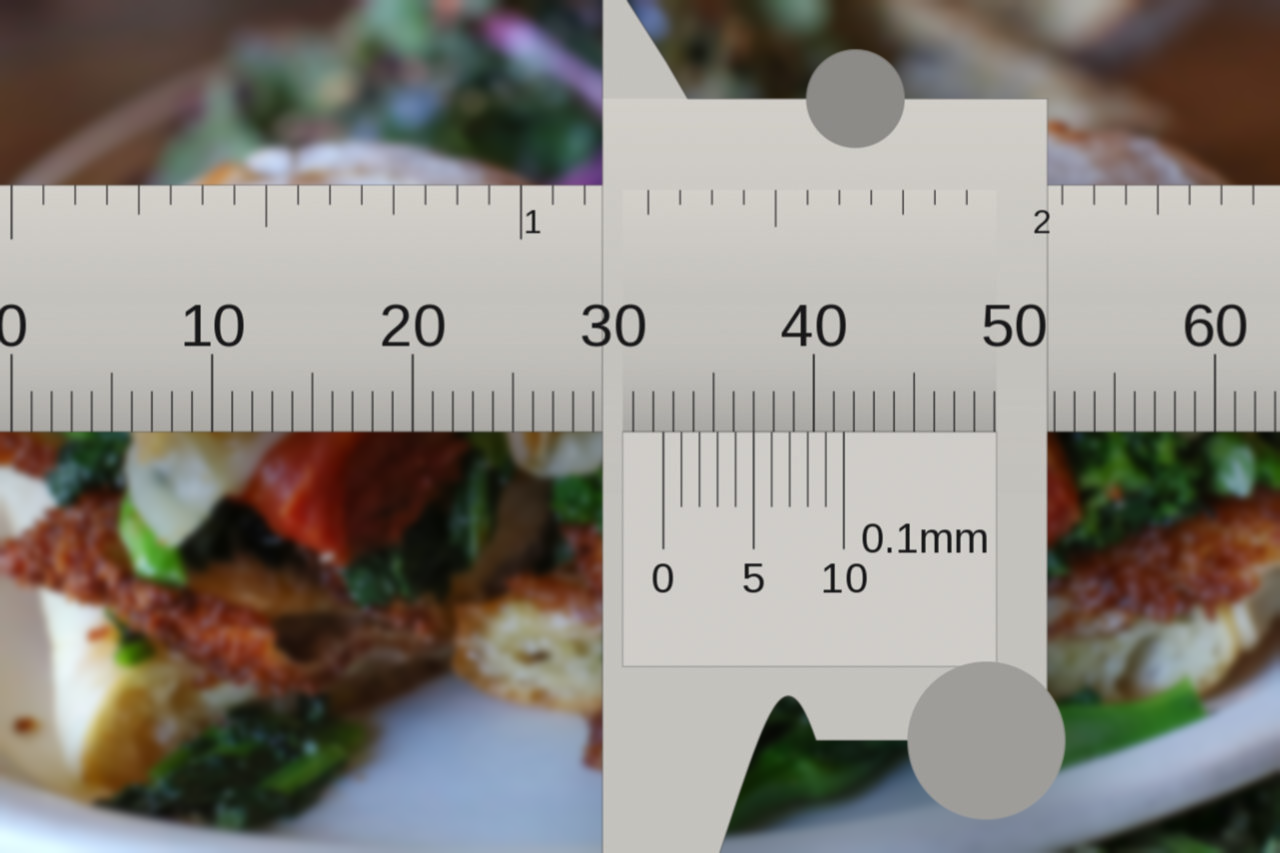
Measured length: 32.5 mm
